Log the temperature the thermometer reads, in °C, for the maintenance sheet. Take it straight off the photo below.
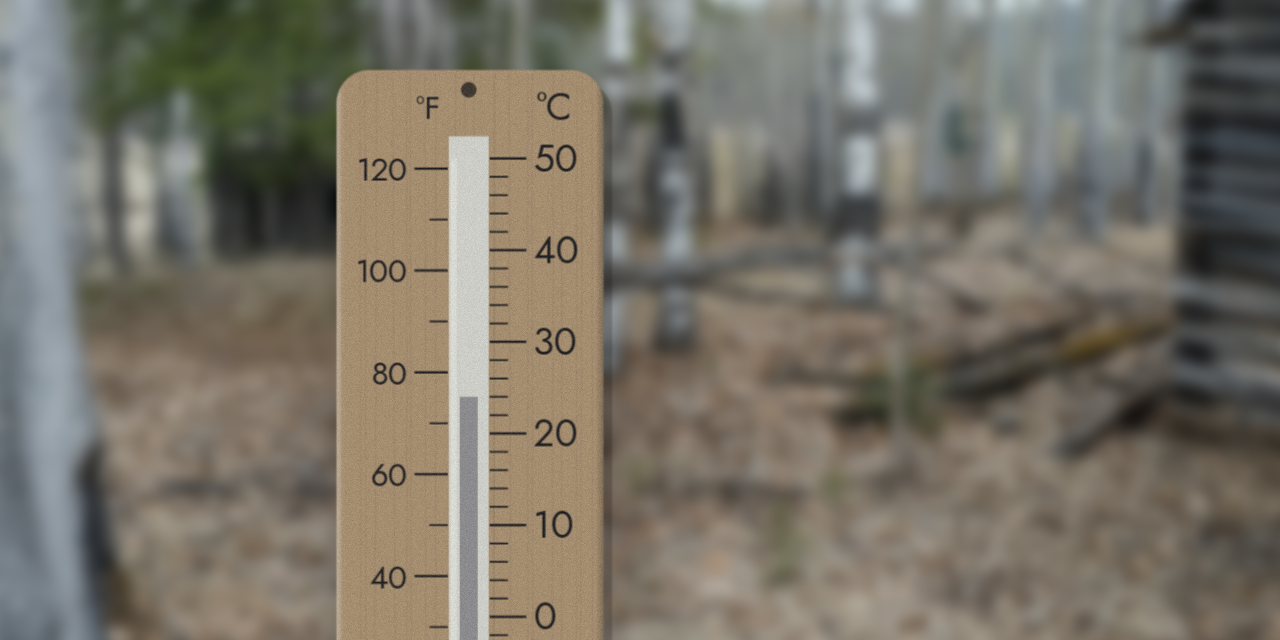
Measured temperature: 24 °C
